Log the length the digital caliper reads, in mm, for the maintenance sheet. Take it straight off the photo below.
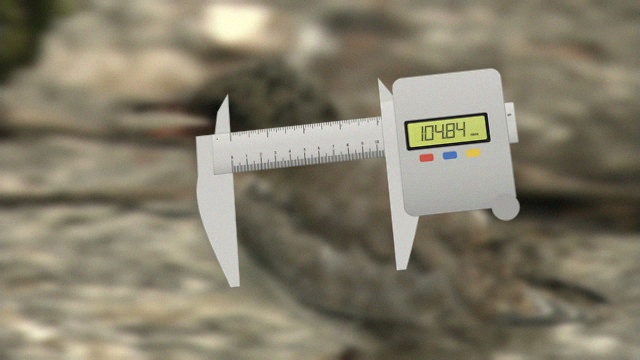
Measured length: 104.84 mm
